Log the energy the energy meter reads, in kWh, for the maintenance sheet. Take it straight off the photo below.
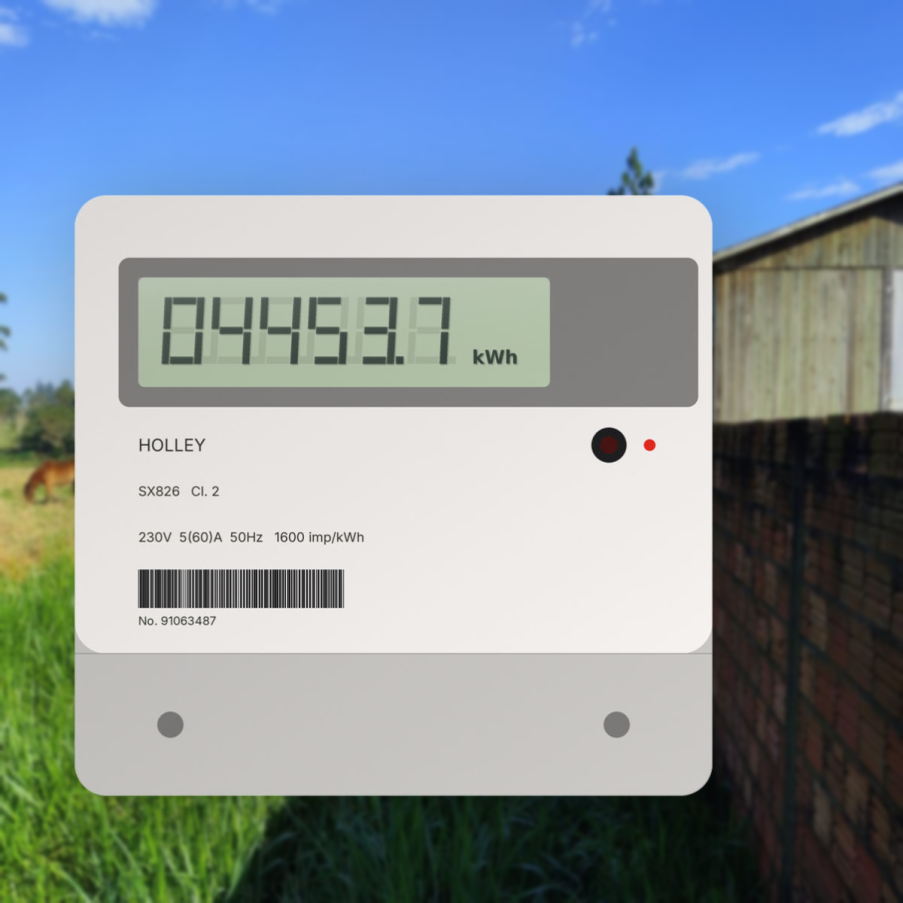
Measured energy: 4453.7 kWh
